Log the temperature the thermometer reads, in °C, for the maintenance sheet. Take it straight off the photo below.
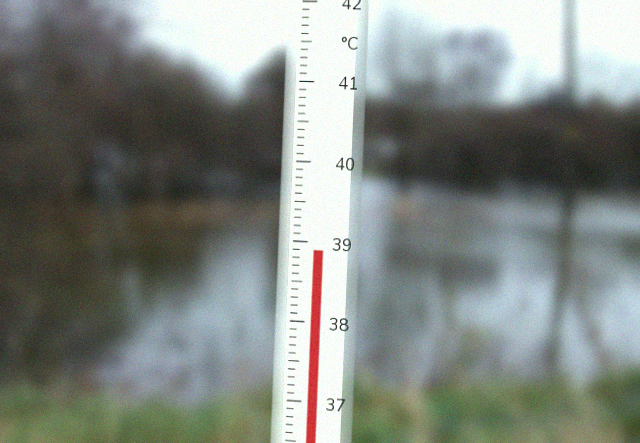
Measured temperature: 38.9 °C
